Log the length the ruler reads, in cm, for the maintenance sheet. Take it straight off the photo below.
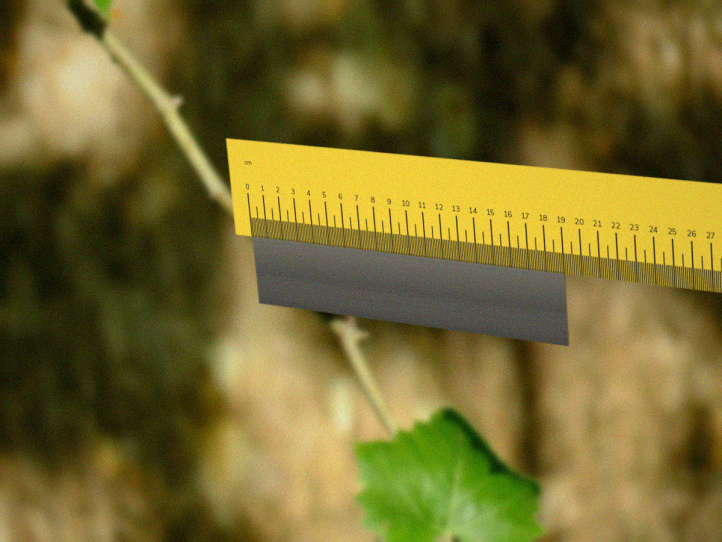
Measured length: 19 cm
